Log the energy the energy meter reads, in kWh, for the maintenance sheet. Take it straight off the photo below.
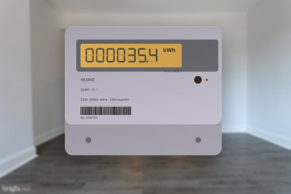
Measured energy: 35.4 kWh
